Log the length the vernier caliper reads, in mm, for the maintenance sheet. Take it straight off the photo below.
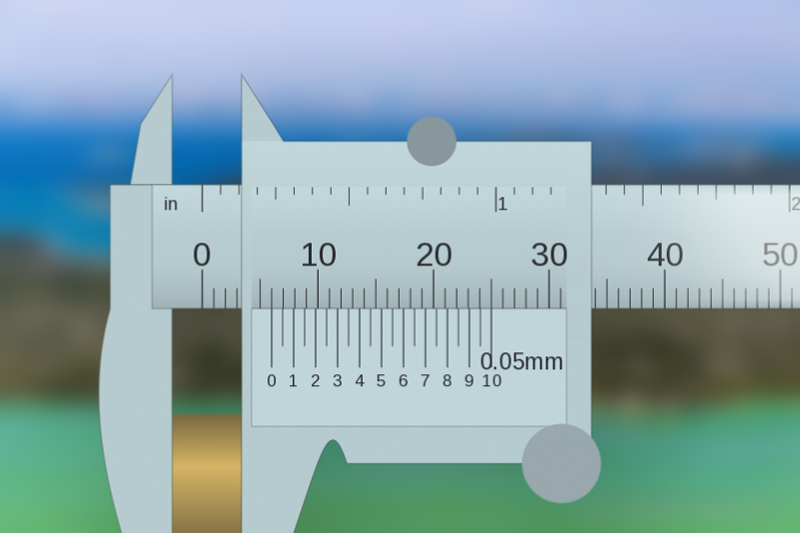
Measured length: 6.0 mm
